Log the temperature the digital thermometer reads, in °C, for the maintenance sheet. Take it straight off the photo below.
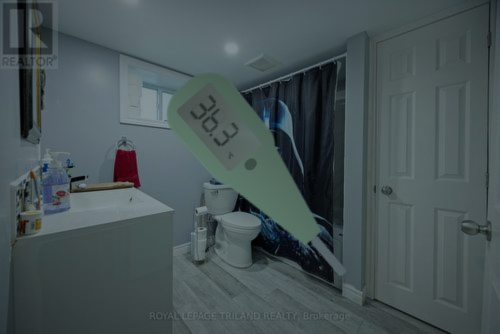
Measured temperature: 36.3 °C
